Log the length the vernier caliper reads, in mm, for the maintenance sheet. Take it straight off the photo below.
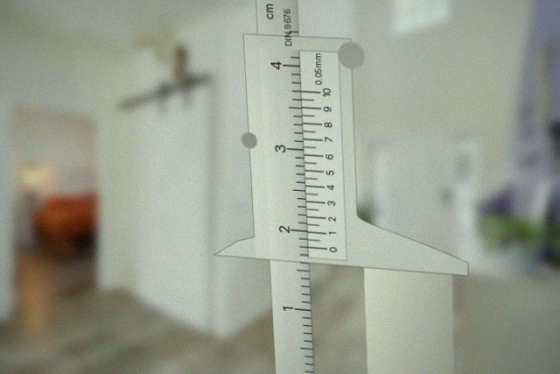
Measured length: 18.0 mm
